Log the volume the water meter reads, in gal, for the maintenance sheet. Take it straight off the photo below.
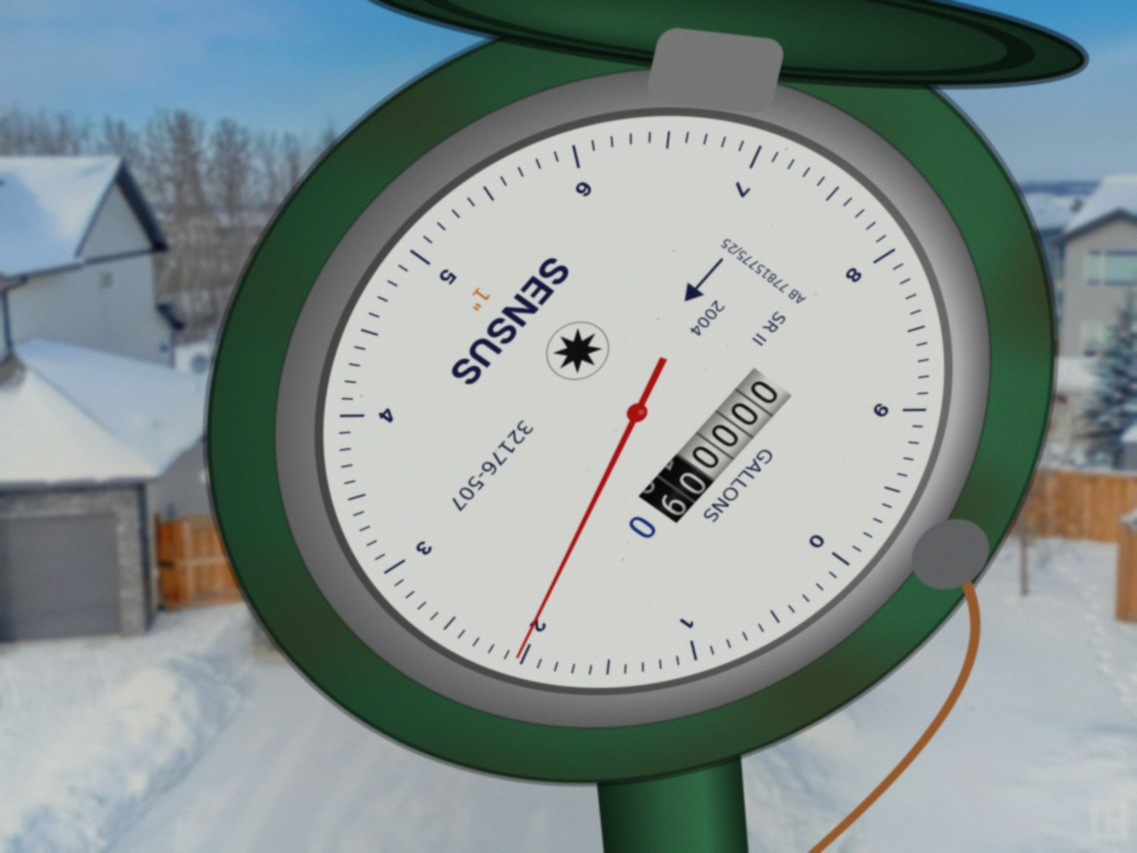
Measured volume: 92.0 gal
